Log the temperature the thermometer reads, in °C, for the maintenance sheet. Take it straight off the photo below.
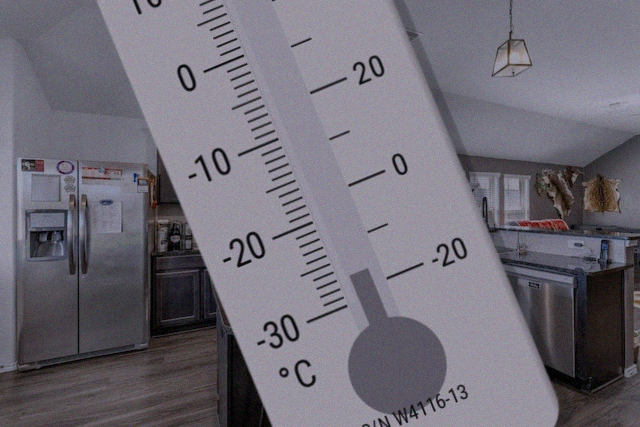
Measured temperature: -27 °C
